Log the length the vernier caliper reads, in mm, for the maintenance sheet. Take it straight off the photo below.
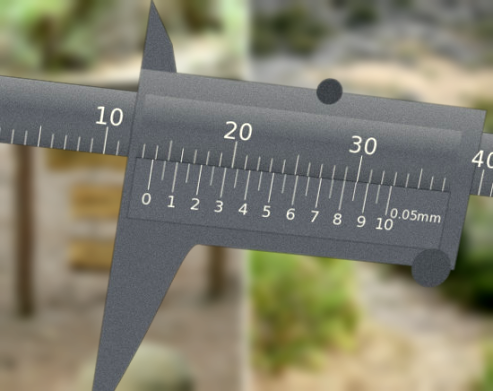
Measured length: 13.8 mm
